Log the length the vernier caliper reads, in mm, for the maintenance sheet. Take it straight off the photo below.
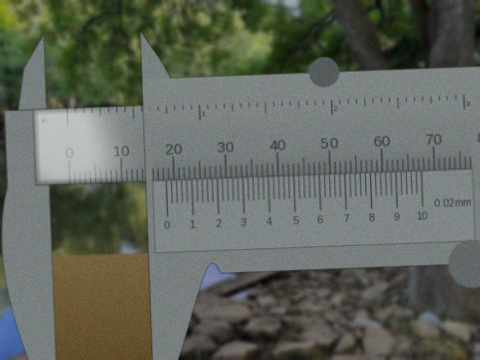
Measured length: 18.5 mm
